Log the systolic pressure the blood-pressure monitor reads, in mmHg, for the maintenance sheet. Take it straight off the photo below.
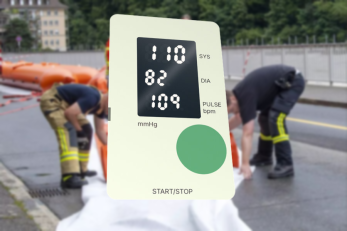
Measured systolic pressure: 110 mmHg
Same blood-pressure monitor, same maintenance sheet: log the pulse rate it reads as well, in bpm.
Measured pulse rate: 109 bpm
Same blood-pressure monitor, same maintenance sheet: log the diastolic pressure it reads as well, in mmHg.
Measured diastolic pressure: 82 mmHg
